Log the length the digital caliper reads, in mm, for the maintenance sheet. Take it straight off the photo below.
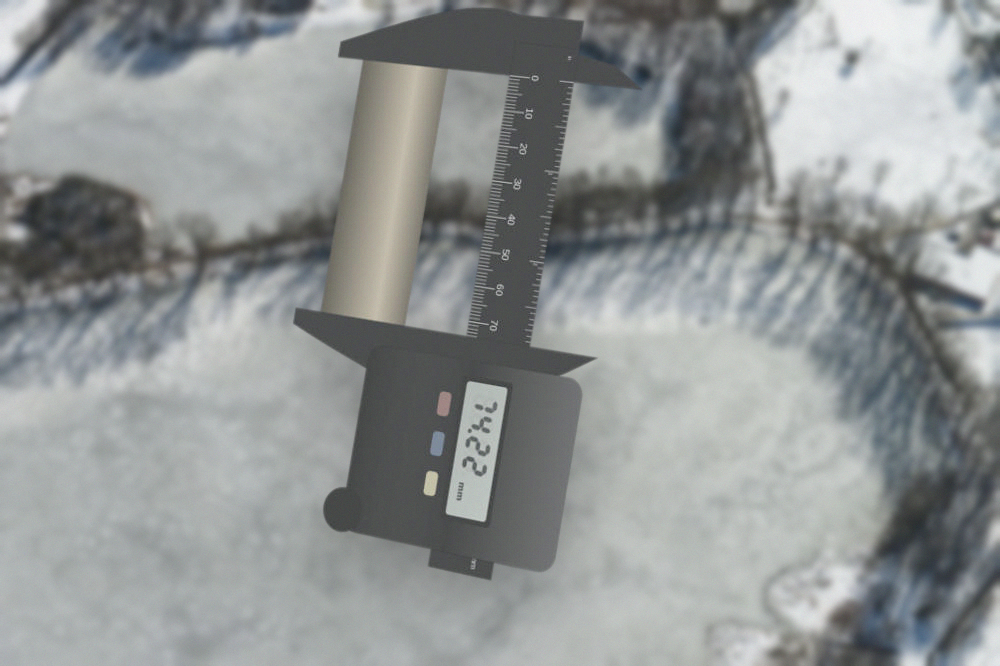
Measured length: 74.22 mm
